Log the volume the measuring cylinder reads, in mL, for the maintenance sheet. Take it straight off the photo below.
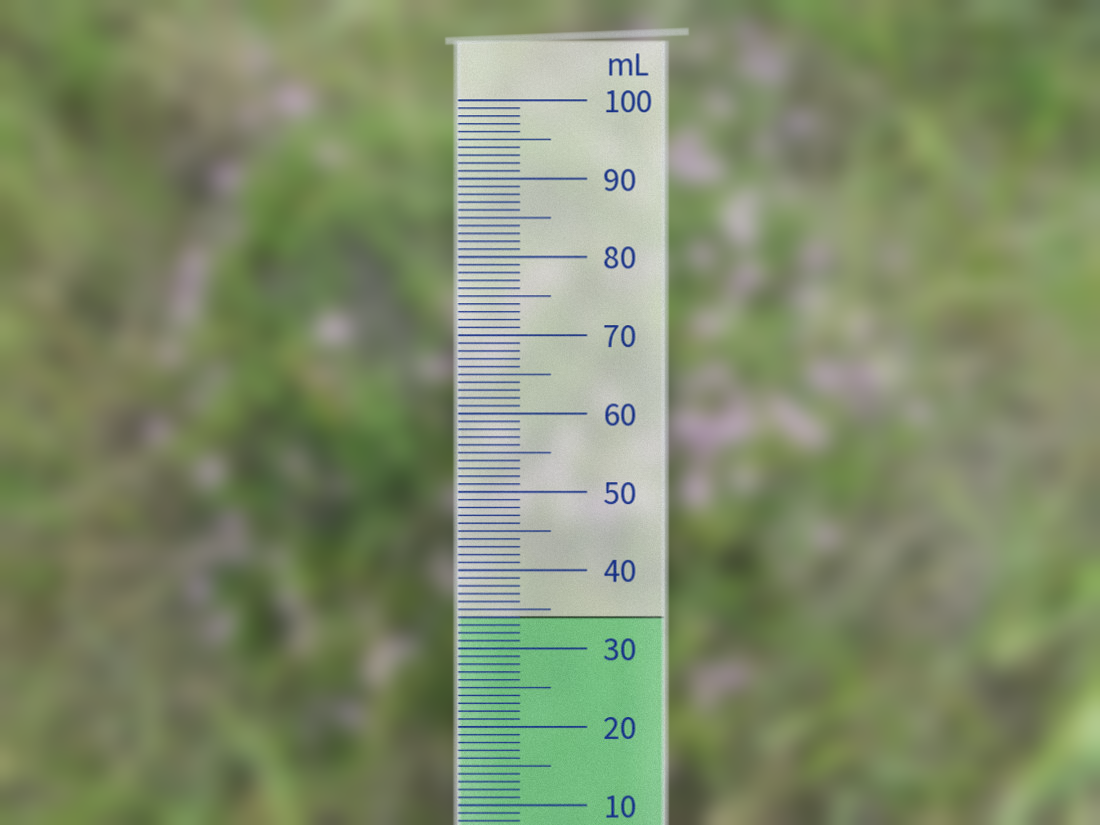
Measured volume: 34 mL
